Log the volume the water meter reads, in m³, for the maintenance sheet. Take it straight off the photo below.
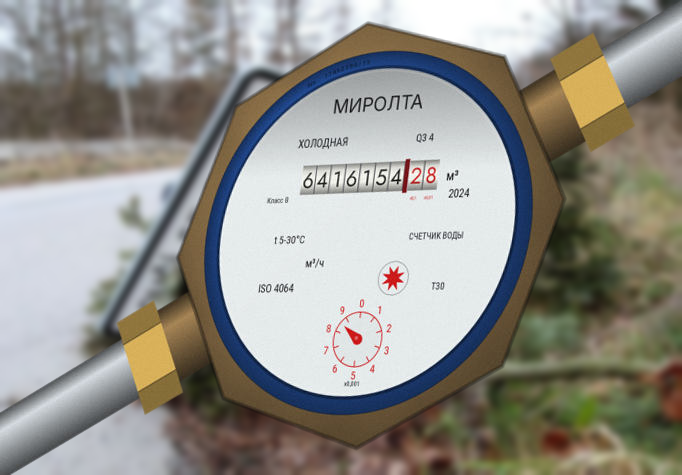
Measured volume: 6416154.288 m³
